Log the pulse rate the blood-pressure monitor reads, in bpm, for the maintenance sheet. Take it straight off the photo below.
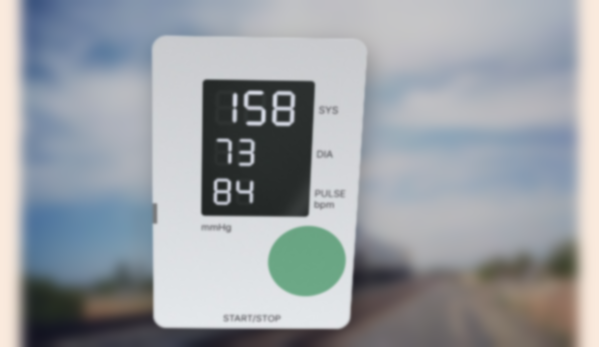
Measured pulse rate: 84 bpm
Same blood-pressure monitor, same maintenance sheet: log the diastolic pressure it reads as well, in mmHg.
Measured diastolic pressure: 73 mmHg
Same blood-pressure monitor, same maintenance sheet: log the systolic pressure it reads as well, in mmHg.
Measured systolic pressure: 158 mmHg
